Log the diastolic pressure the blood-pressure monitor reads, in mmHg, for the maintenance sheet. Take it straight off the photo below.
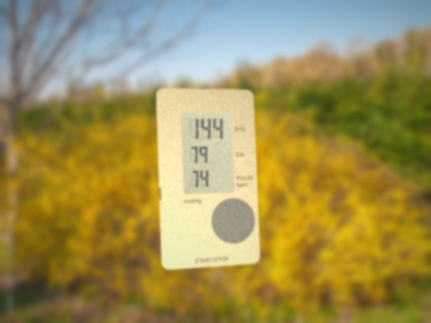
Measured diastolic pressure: 79 mmHg
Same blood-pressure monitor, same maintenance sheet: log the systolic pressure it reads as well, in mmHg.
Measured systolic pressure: 144 mmHg
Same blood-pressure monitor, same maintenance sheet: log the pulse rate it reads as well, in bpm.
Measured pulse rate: 74 bpm
